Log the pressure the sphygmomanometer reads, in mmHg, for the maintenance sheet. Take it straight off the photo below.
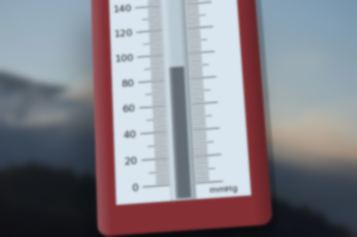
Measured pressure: 90 mmHg
